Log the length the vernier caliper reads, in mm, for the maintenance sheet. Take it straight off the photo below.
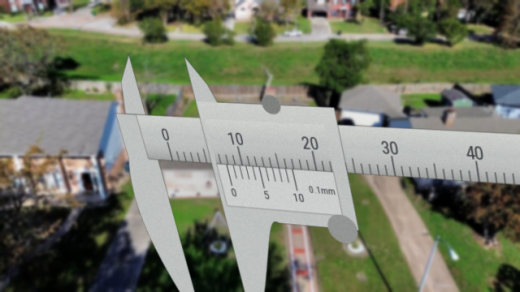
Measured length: 7.8 mm
